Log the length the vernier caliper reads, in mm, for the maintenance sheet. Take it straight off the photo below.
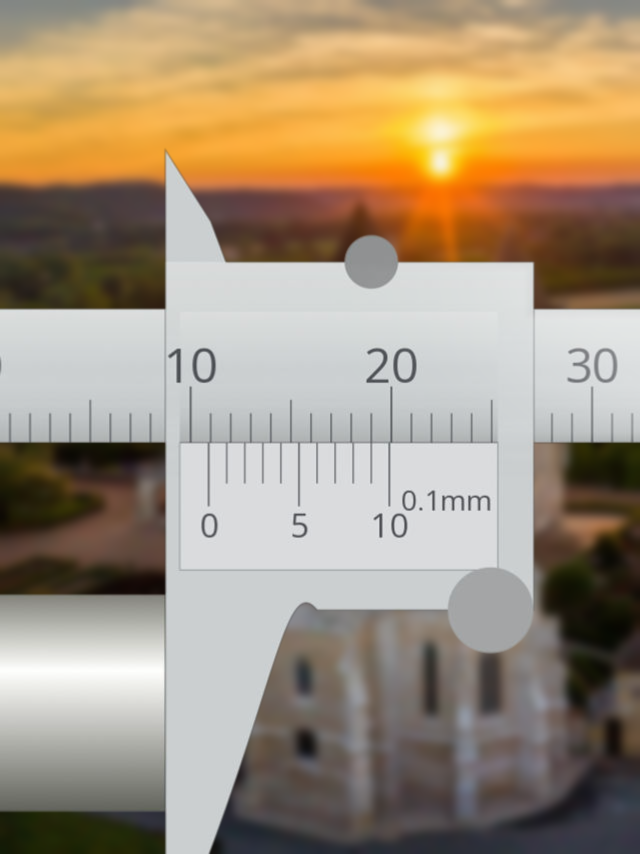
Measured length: 10.9 mm
